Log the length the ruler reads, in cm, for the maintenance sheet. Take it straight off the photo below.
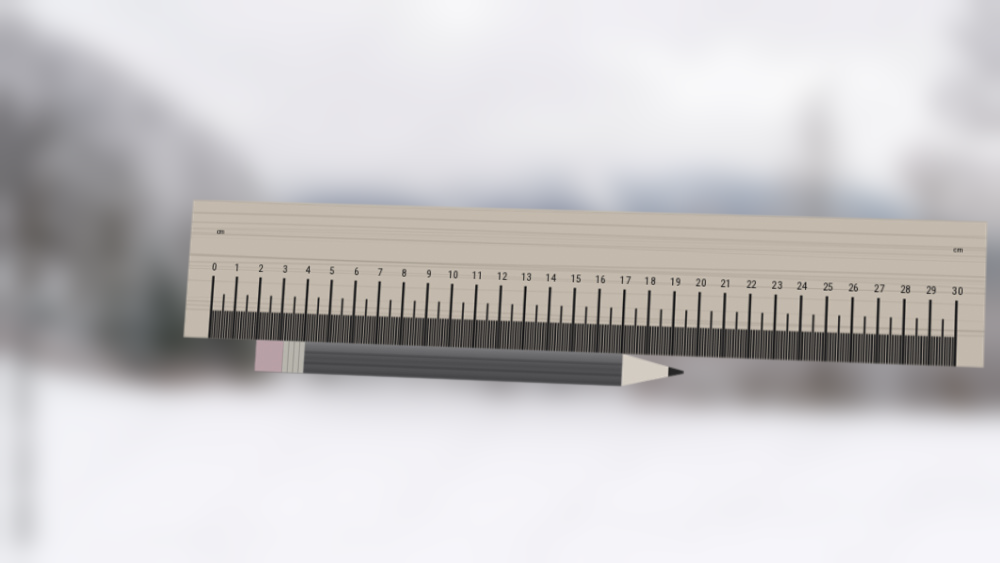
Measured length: 17.5 cm
